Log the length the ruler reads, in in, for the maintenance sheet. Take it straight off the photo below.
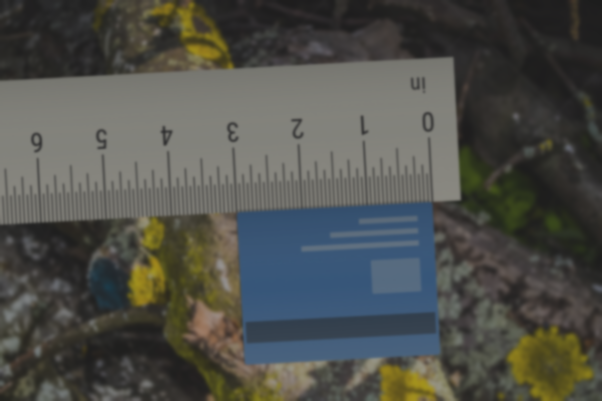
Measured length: 3 in
